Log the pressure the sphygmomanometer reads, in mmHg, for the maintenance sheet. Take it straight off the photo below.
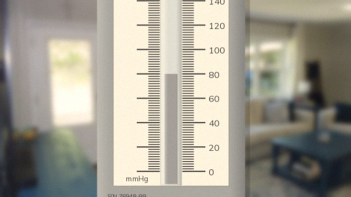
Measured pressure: 80 mmHg
